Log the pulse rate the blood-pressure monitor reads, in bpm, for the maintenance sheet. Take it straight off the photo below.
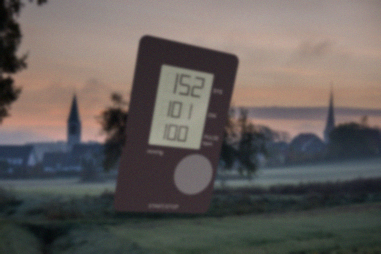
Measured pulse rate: 100 bpm
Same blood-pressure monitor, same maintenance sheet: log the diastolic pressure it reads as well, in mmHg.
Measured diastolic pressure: 101 mmHg
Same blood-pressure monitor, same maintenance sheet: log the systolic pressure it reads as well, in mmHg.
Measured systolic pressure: 152 mmHg
